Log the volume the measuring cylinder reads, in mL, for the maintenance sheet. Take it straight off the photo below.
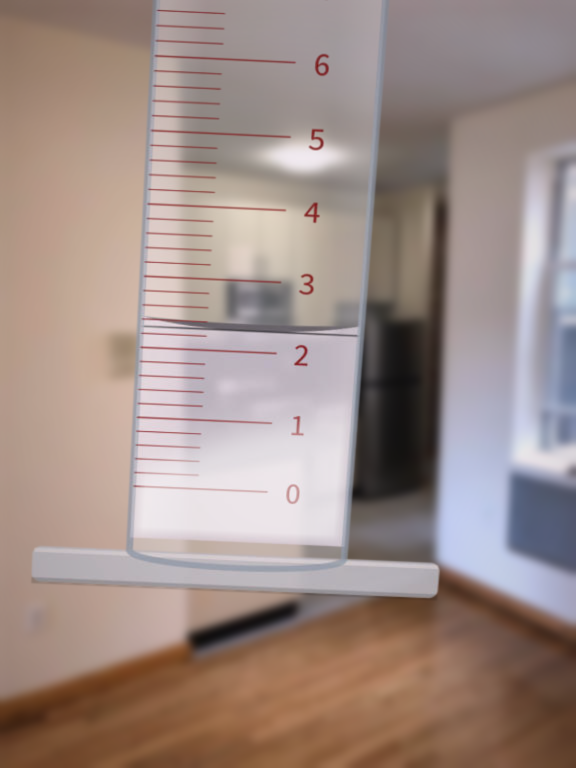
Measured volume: 2.3 mL
